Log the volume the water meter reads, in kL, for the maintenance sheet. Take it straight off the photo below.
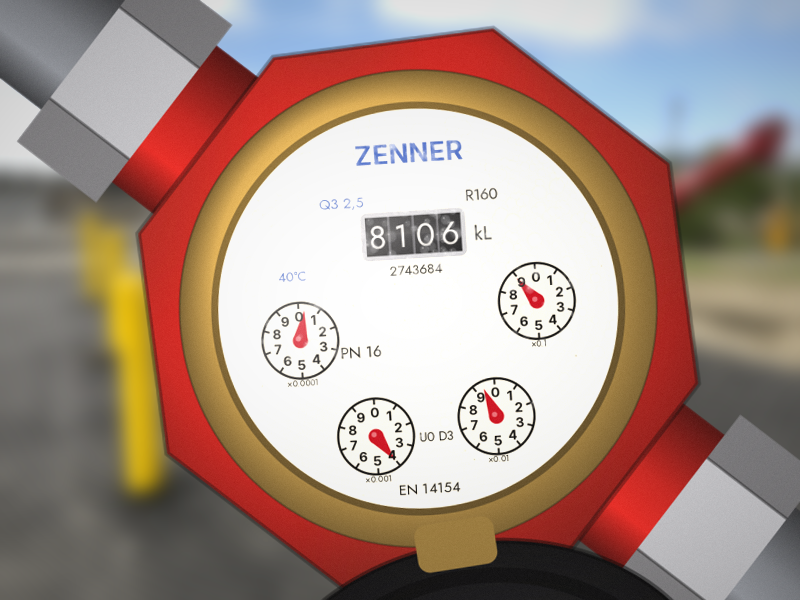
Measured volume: 8106.8940 kL
